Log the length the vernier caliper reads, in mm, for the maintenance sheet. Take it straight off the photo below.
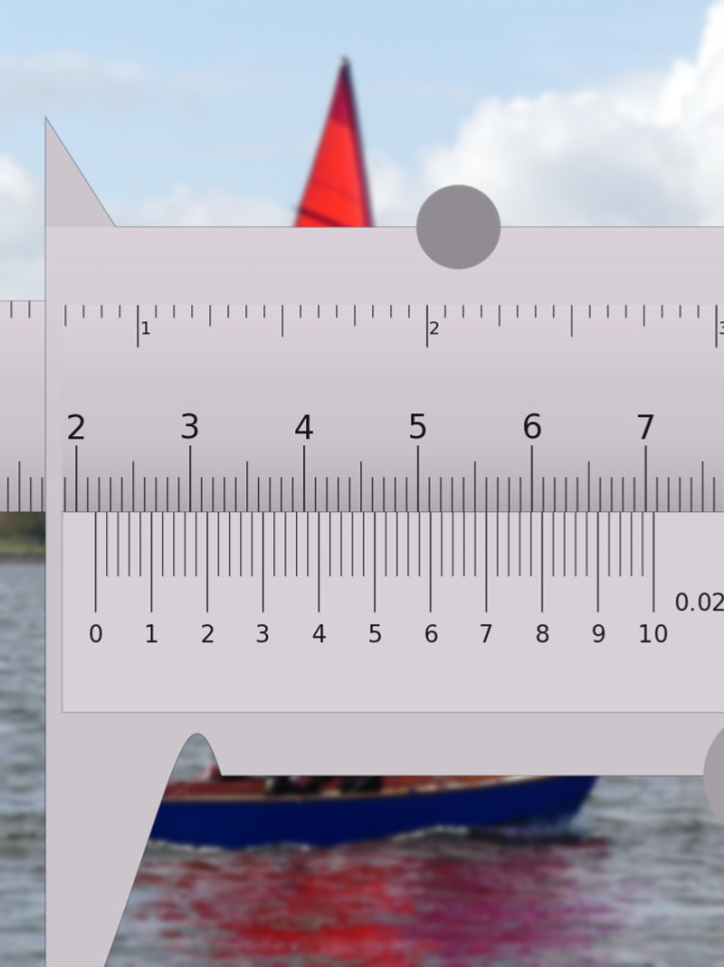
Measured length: 21.7 mm
